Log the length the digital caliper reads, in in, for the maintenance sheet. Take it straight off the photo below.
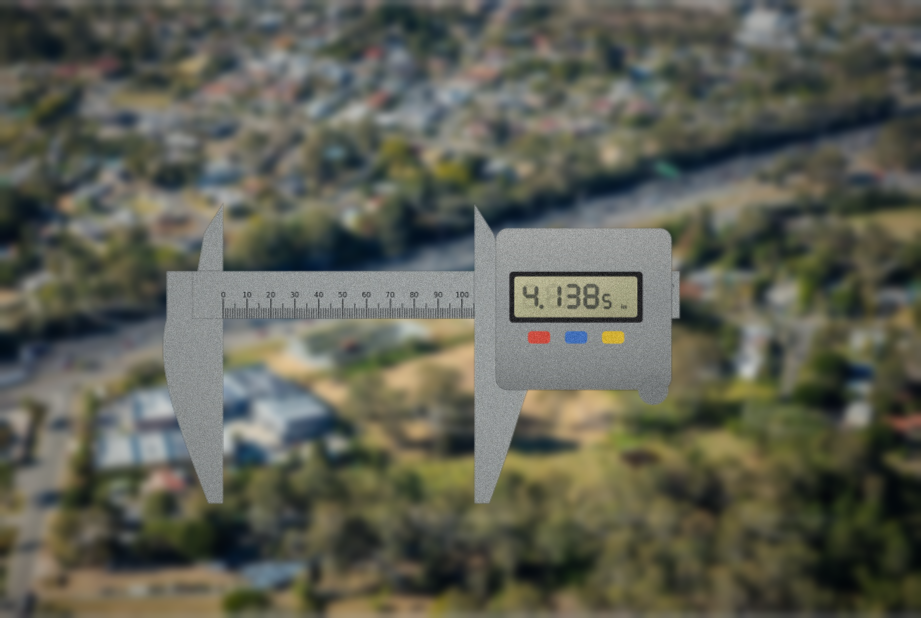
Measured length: 4.1385 in
